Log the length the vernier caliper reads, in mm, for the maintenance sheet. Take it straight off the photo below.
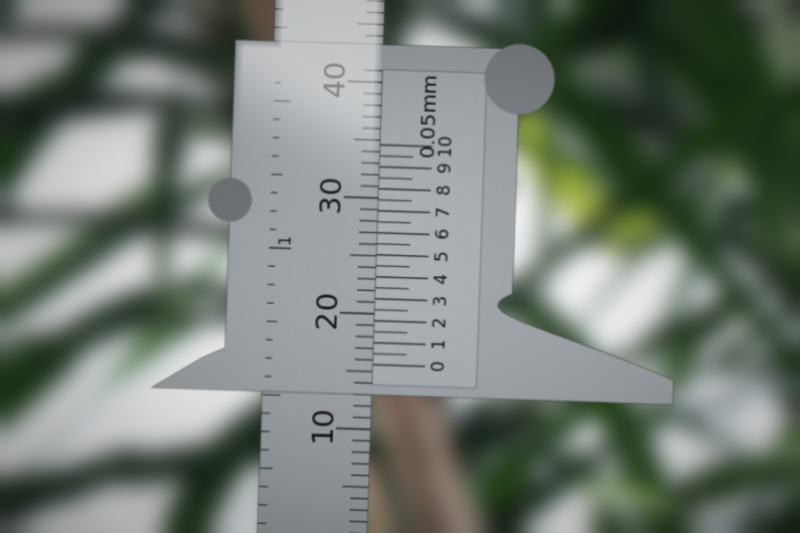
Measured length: 15.6 mm
